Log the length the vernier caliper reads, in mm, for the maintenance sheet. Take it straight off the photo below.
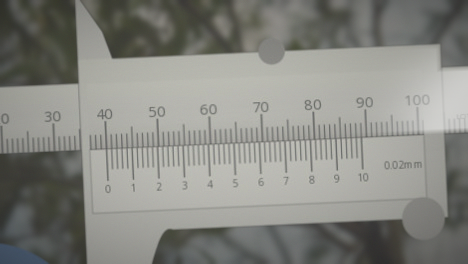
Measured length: 40.0 mm
